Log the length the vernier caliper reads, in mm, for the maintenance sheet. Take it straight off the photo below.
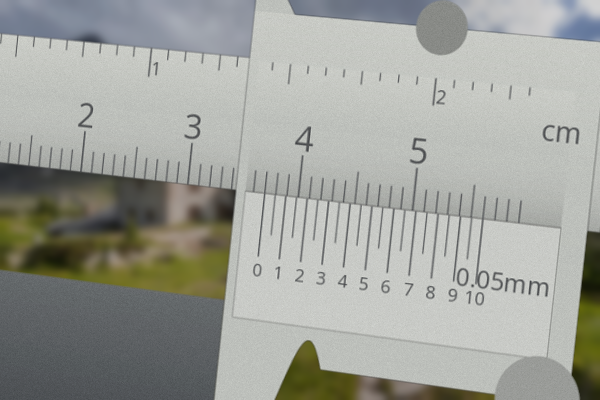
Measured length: 37.0 mm
